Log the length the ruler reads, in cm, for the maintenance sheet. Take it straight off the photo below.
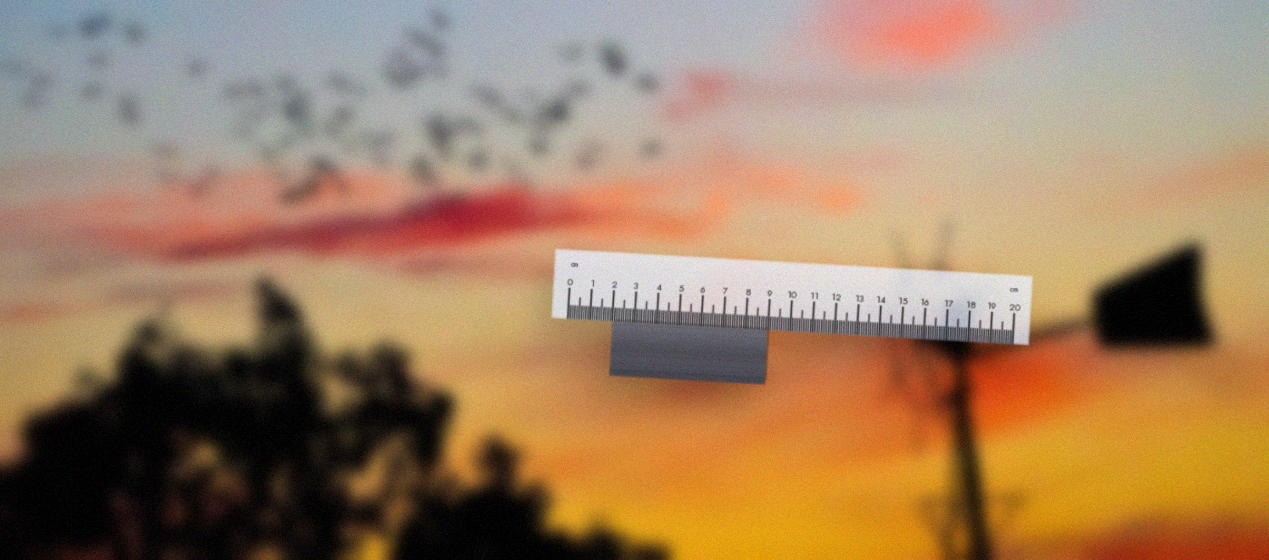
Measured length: 7 cm
